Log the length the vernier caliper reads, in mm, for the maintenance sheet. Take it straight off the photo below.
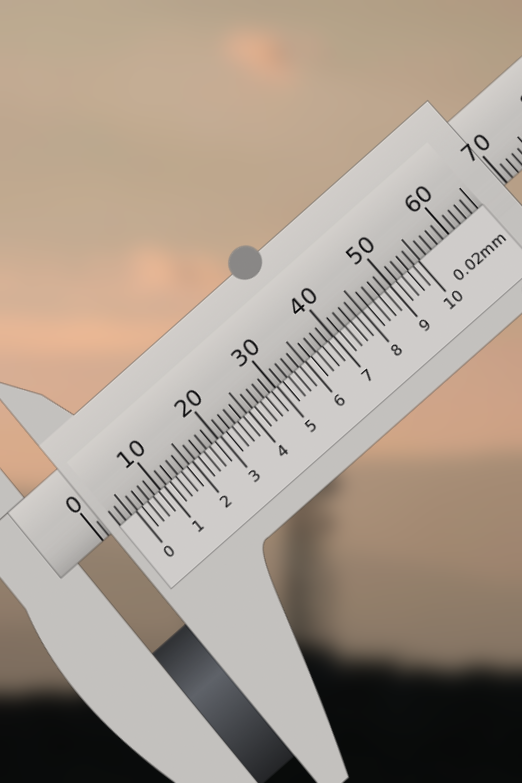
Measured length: 5.8 mm
